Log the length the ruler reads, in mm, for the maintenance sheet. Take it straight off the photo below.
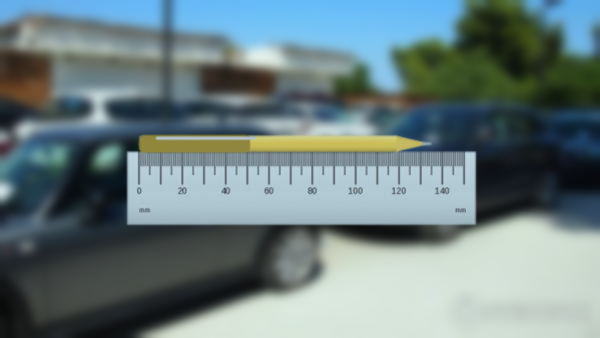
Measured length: 135 mm
